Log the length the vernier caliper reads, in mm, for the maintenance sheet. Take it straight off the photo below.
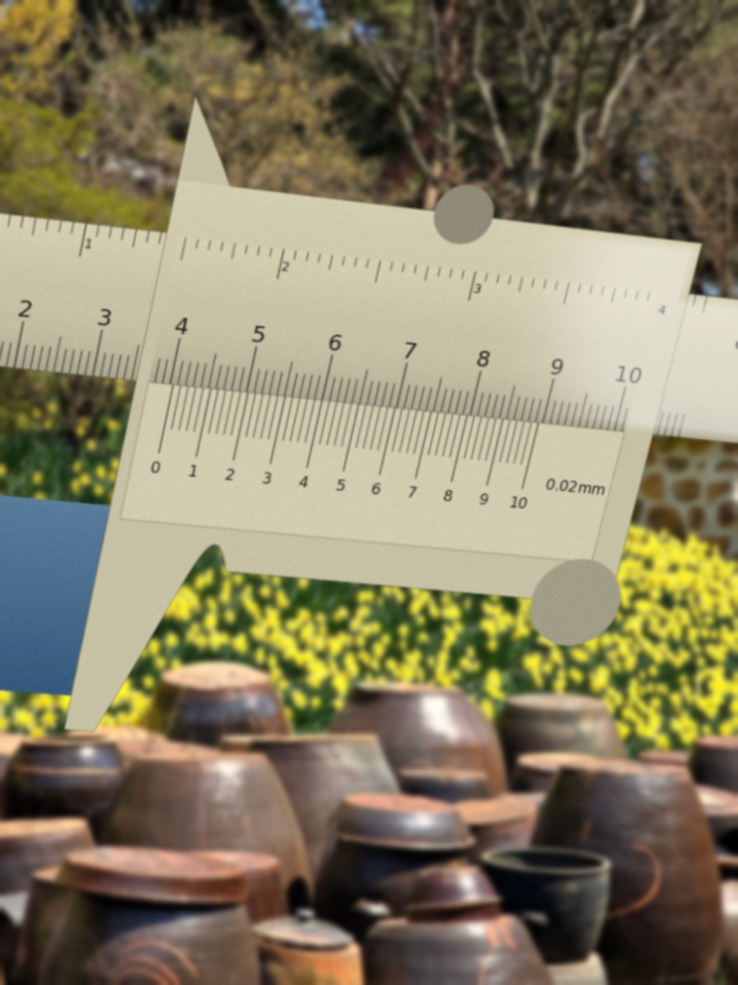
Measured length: 40.4 mm
